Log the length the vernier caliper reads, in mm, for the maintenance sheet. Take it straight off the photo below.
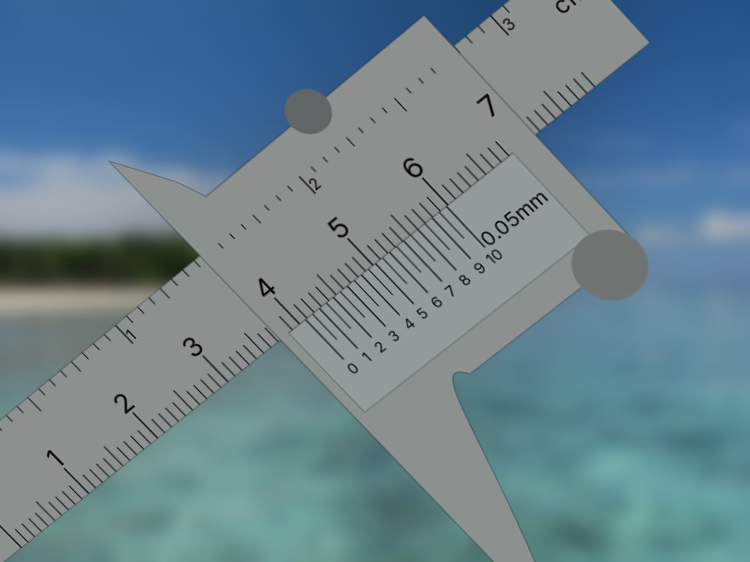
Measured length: 40.8 mm
